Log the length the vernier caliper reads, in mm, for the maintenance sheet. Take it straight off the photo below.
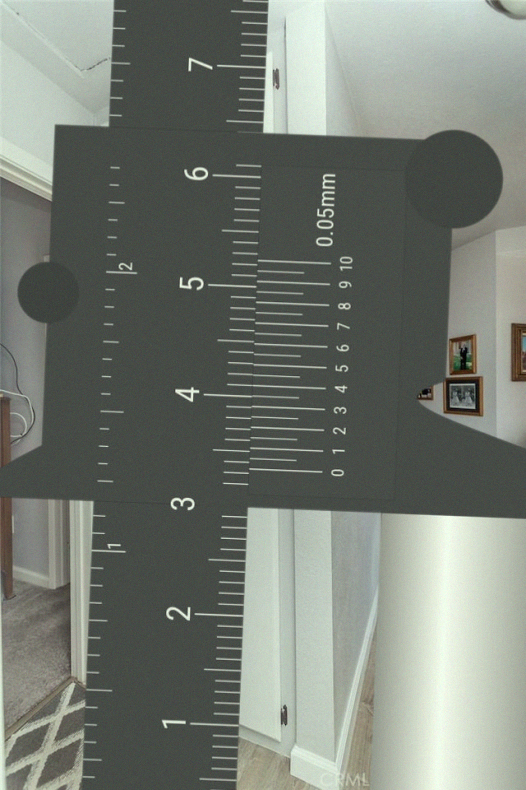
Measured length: 33.4 mm
